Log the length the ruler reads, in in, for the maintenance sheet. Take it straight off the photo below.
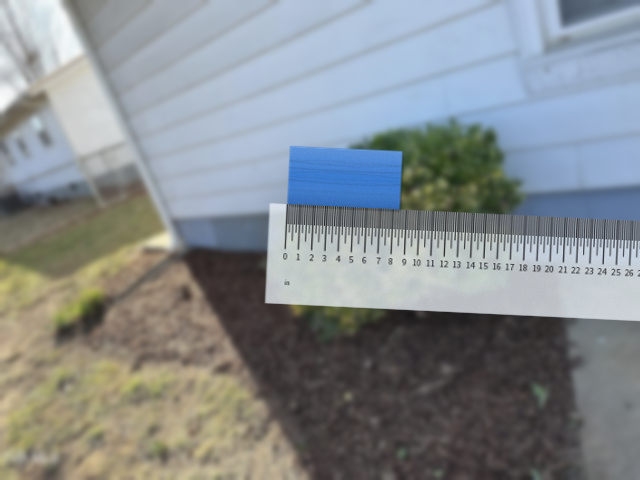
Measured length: 8.5 in
